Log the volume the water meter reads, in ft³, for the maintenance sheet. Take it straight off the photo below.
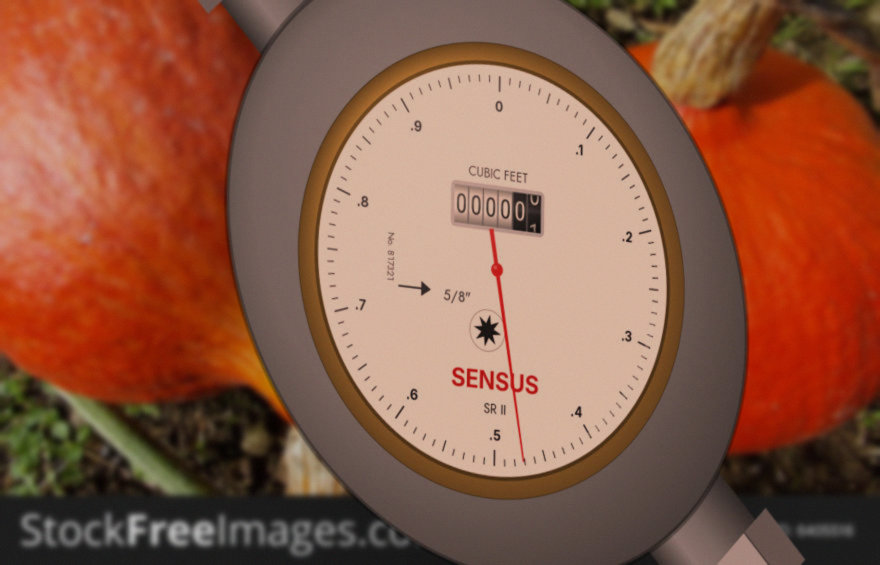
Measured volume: 0.47 ft³
